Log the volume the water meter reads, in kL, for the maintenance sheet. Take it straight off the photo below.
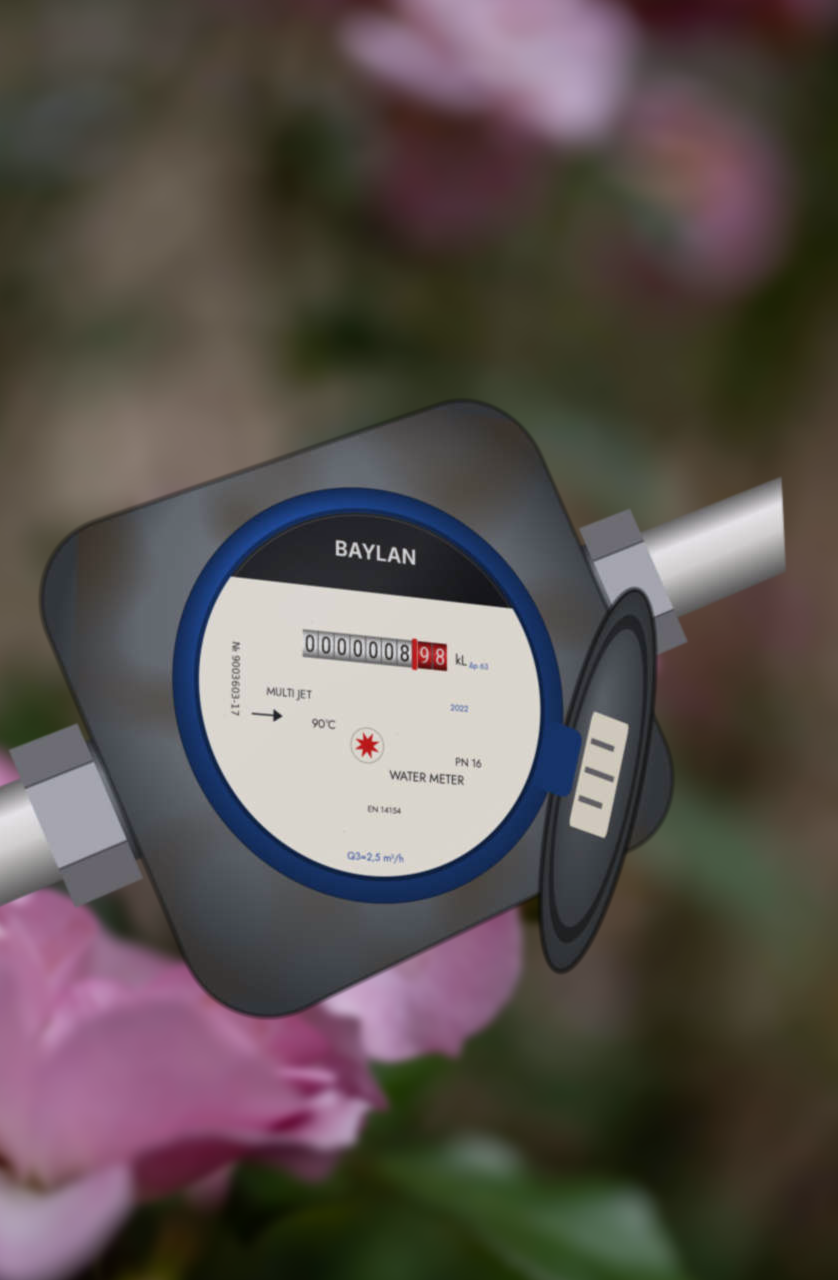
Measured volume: 8.98 kL
